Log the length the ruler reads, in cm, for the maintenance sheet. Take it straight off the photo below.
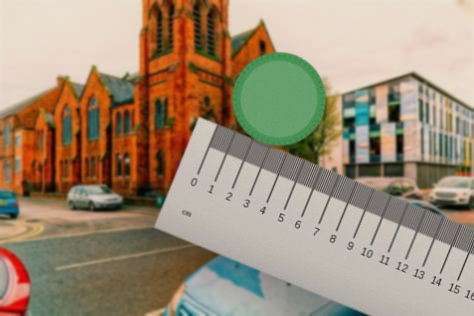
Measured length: 5 cm
